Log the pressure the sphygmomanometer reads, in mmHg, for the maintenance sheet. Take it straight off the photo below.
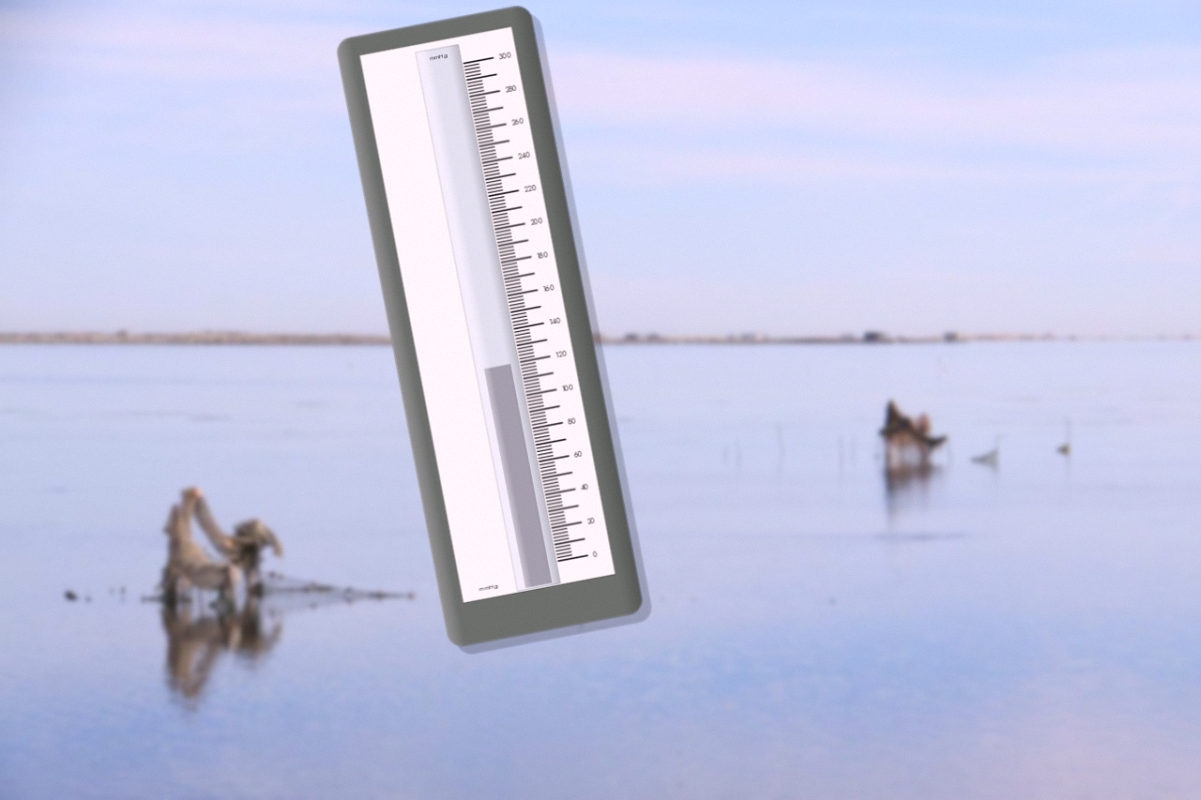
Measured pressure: 120 mmHg
